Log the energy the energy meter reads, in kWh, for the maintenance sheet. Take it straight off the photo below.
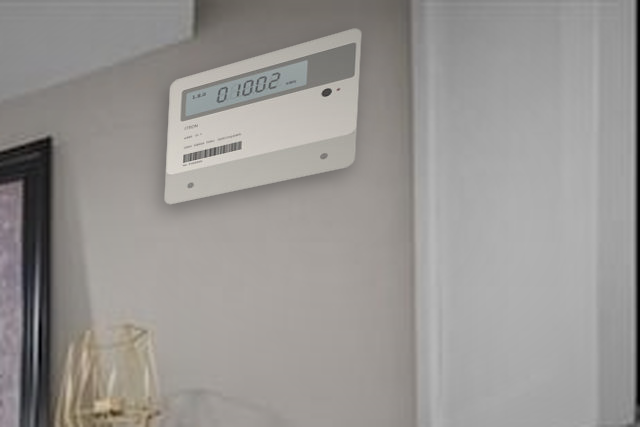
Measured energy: 1002 kWh
